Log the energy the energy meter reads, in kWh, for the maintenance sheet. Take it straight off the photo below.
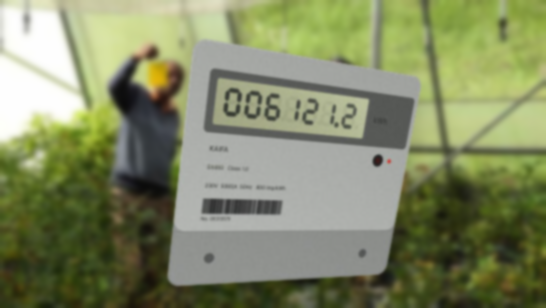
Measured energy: 6121.2 kWh
